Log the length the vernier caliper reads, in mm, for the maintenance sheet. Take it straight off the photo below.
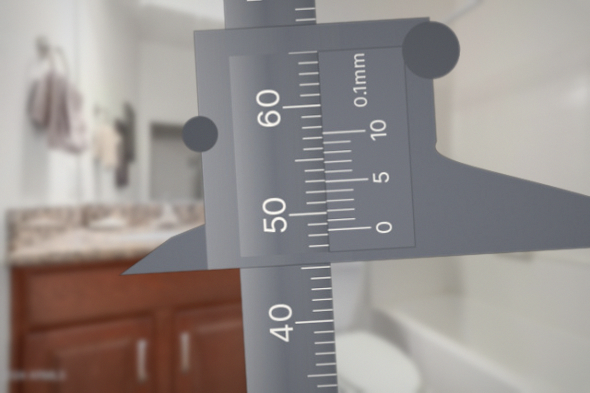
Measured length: 48.4 mm
